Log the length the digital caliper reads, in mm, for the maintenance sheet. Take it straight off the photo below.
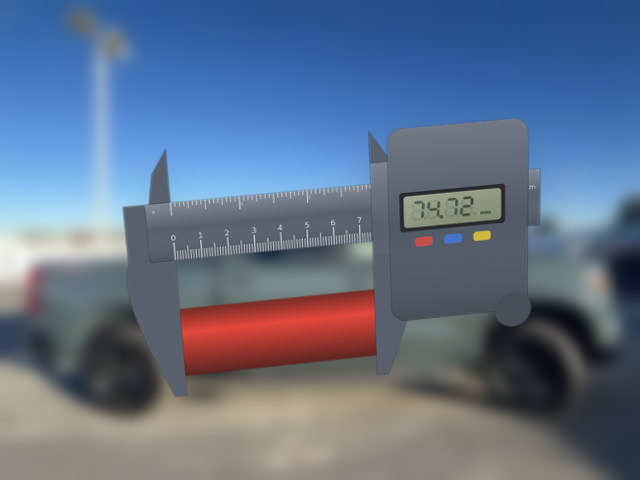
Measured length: 74.72 mm
